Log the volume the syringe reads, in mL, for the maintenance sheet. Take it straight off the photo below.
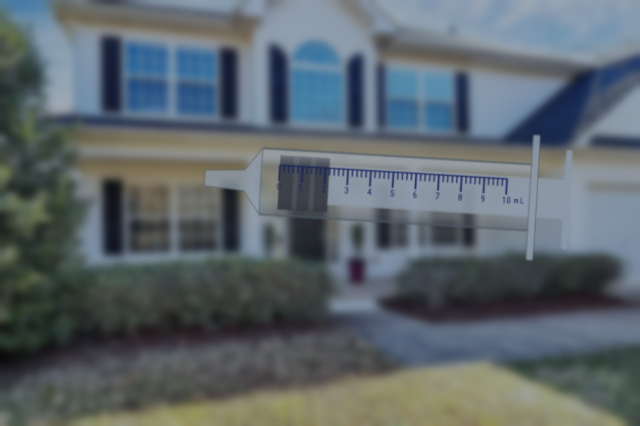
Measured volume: 0 mL
